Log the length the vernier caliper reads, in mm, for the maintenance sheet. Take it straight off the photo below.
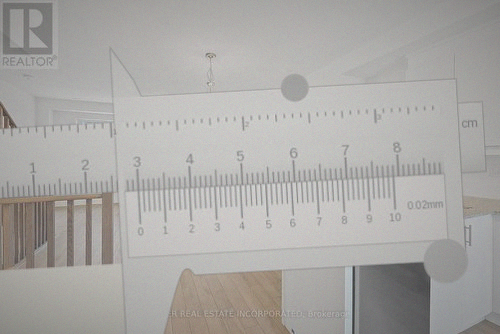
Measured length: 30.0 mm
